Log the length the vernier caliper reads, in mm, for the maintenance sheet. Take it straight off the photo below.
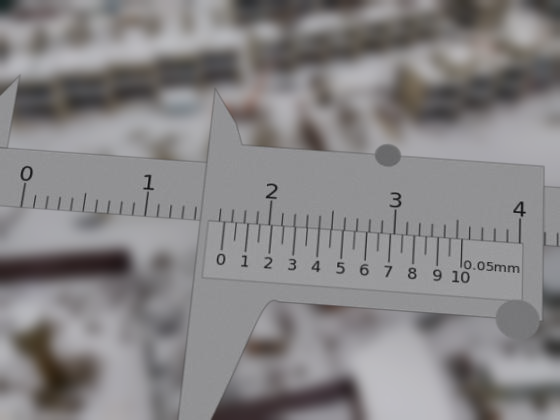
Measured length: 16.4 mm
